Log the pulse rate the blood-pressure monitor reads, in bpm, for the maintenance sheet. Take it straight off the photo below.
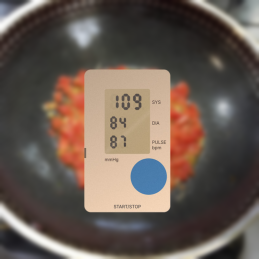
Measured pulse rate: 87 bpm
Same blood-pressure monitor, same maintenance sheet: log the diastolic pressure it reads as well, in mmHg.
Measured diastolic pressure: 84 mmHg
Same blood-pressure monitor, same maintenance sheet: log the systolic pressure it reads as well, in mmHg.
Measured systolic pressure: 109 mmHg
